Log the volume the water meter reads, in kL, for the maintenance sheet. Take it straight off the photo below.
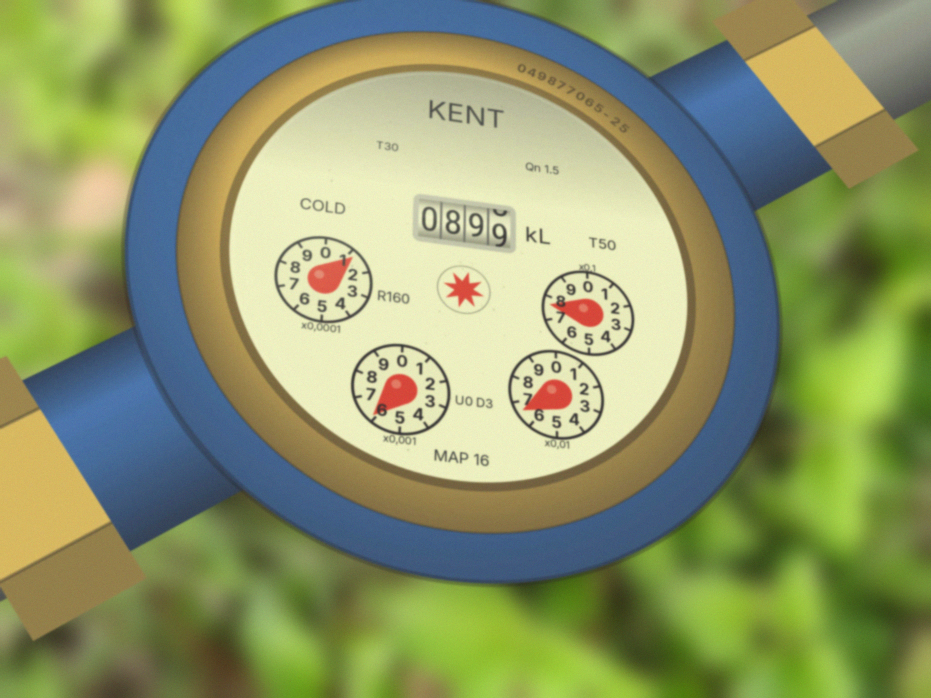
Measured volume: 898.7661 kL
